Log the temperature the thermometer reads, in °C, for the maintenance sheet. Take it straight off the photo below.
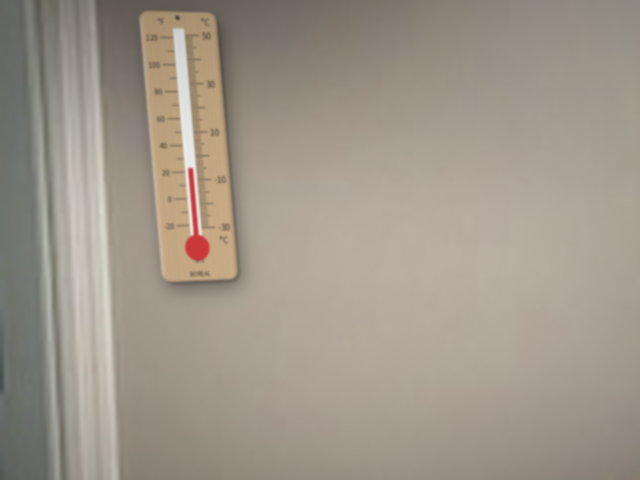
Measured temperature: -5 °C
